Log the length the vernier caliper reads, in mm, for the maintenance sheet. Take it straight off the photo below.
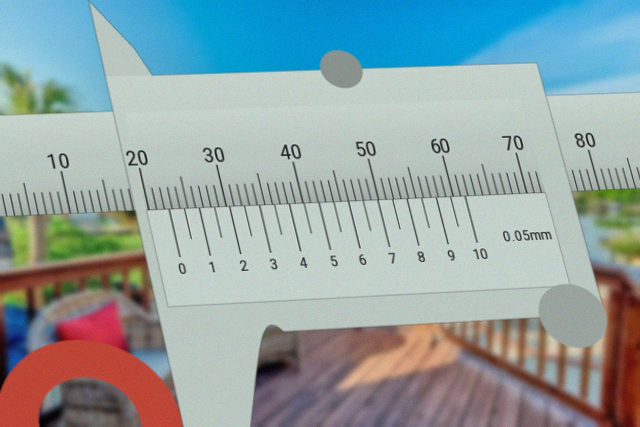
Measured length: 22.6 mm
